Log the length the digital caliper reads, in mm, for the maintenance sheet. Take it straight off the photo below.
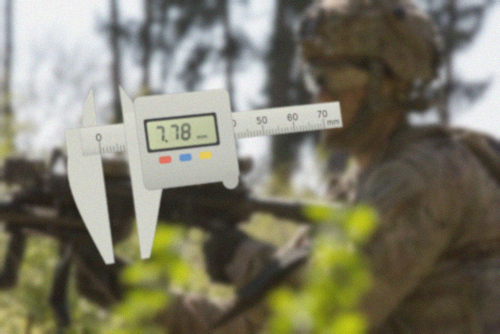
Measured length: 7.78 mm
